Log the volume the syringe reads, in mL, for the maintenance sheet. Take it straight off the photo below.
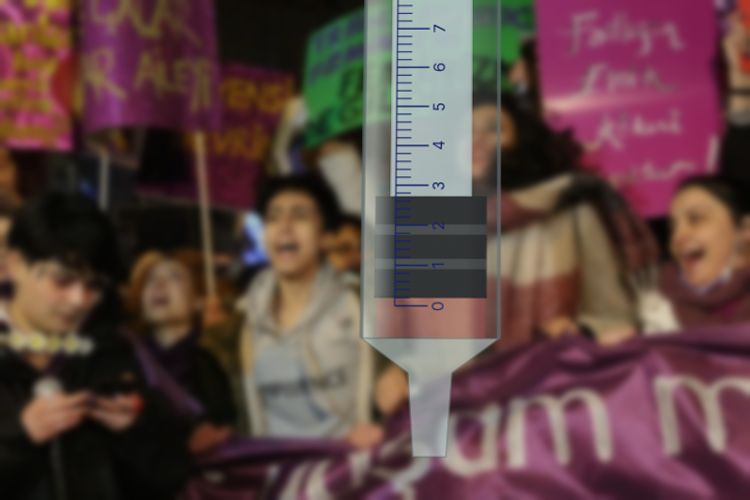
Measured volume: 0.2 mL
